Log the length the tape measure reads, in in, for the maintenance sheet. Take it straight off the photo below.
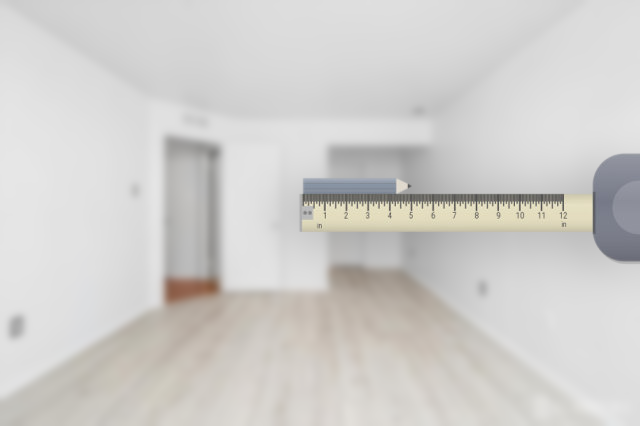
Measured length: 5 in
